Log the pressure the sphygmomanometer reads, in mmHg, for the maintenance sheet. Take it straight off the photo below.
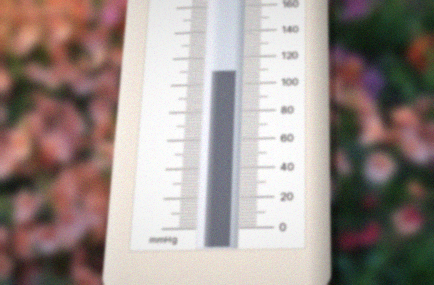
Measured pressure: 110 mmHg
